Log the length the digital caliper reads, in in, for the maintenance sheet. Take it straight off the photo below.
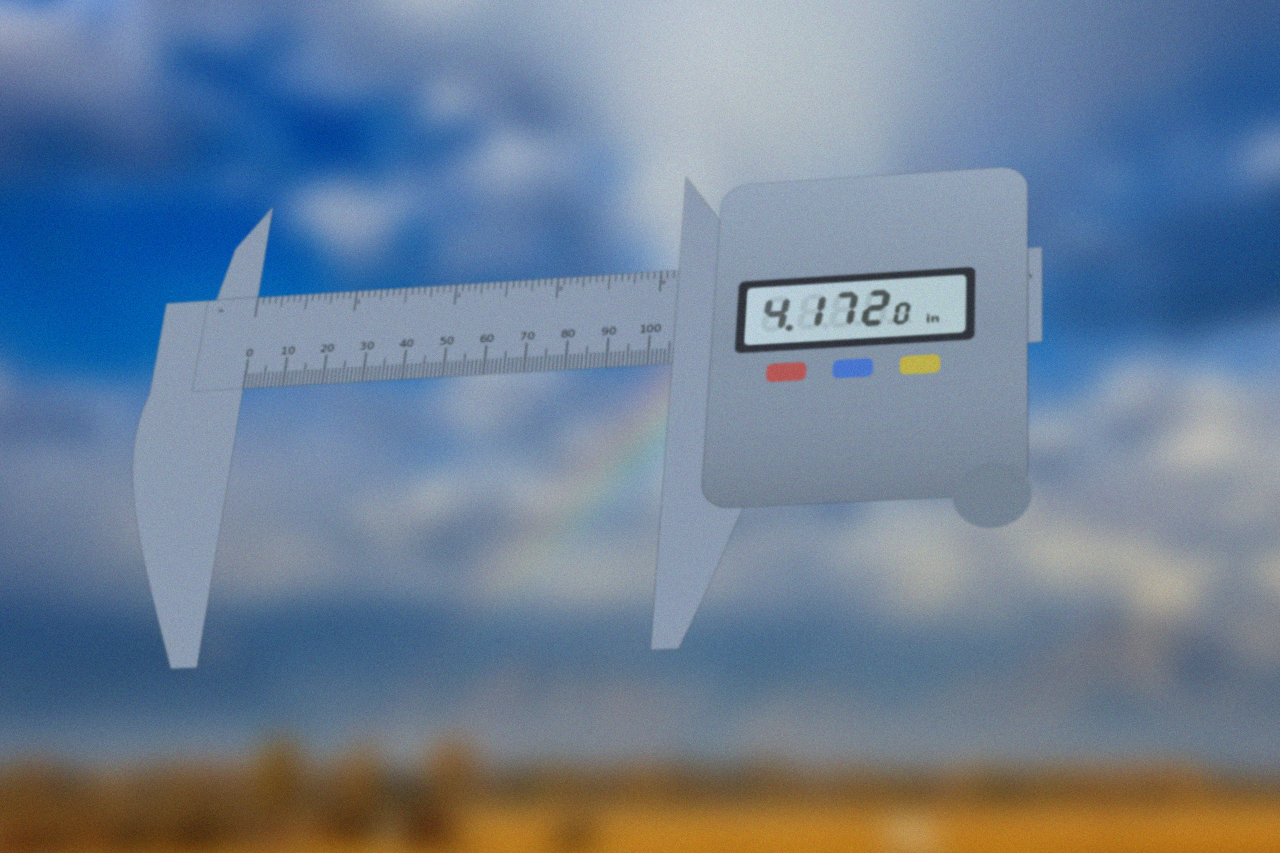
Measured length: 4.1720 in
